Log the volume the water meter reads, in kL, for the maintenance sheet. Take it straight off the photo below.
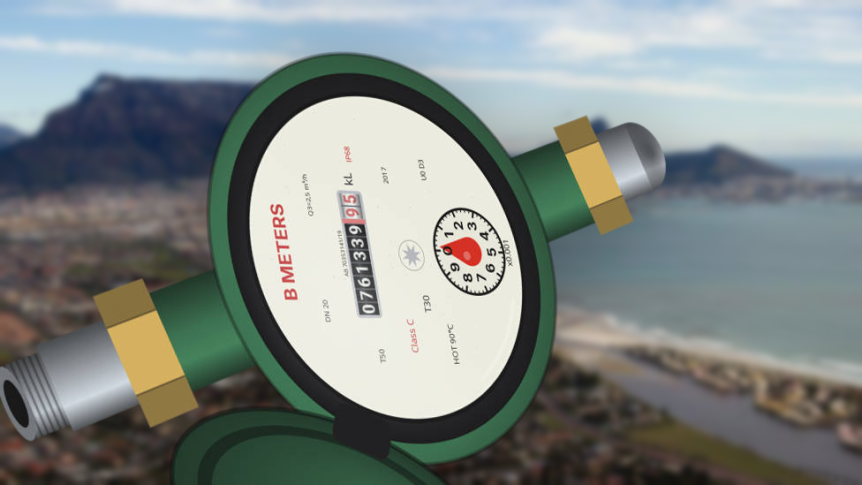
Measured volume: 761339.950 kL
